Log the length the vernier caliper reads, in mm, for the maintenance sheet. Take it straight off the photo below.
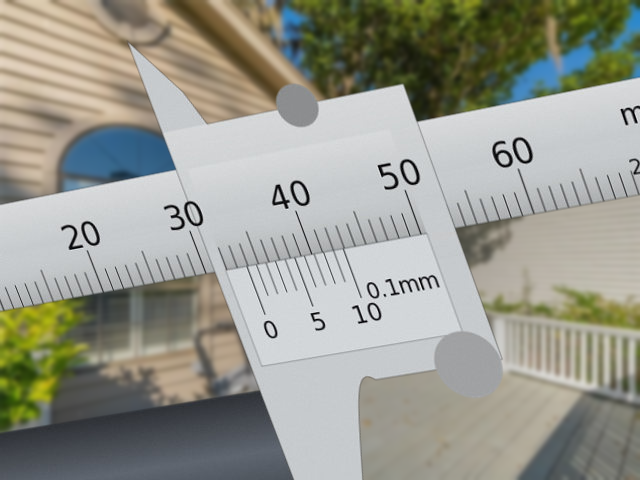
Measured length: 33.9 mm
